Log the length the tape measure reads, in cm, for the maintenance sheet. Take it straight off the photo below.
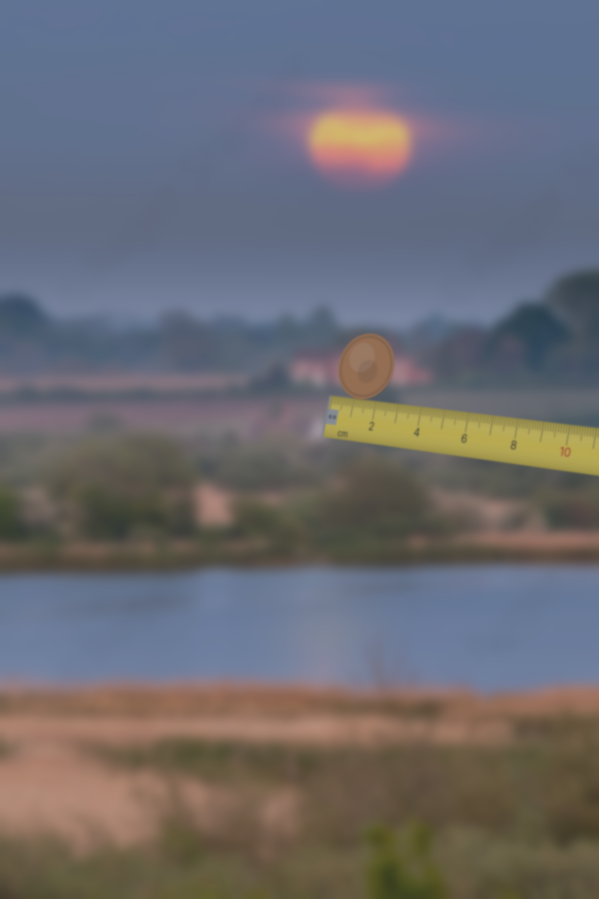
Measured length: 2.5 cm
